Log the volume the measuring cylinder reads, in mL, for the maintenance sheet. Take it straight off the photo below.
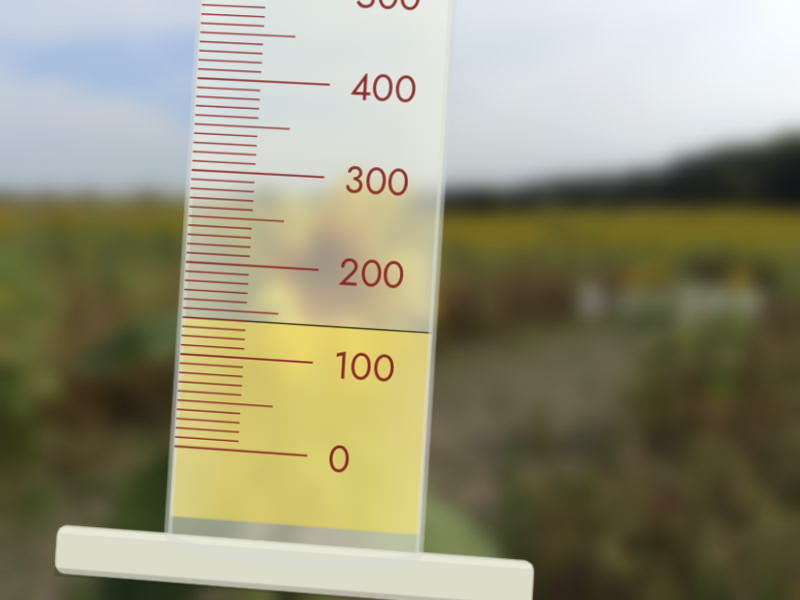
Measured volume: 140 mL
